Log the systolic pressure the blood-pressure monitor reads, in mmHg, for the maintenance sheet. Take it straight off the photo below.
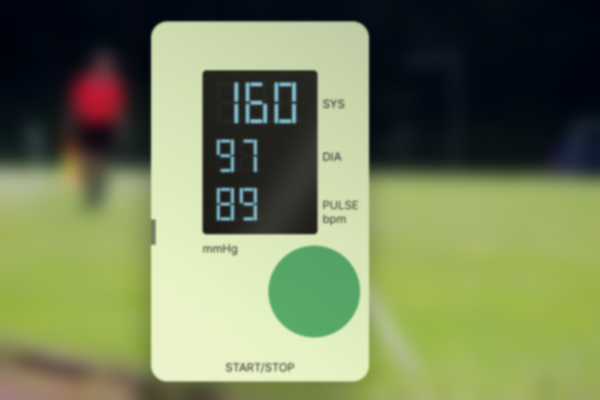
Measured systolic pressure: 160 mmHg
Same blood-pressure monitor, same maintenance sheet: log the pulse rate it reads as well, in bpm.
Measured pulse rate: 89 bpm
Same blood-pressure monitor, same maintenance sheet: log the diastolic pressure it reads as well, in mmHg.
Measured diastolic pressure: 97 mmHg
